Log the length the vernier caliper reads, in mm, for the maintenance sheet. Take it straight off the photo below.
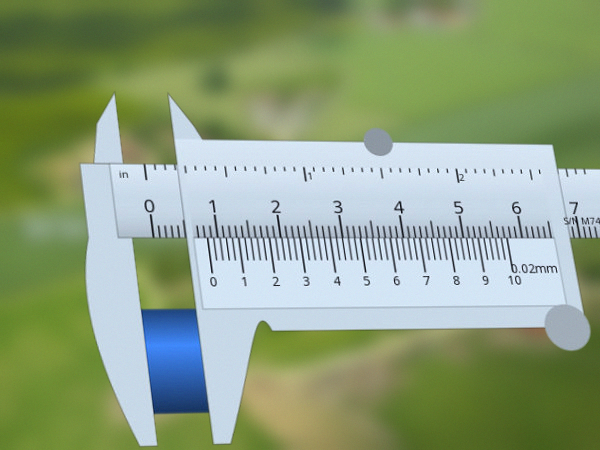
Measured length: 8.4 mm
